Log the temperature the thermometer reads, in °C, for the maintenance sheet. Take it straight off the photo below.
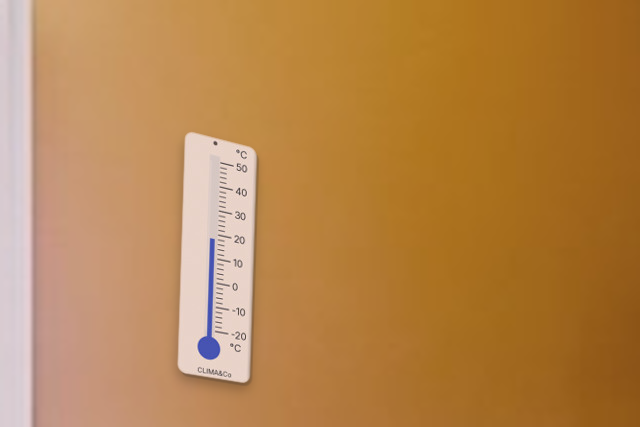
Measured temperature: 18 °C
